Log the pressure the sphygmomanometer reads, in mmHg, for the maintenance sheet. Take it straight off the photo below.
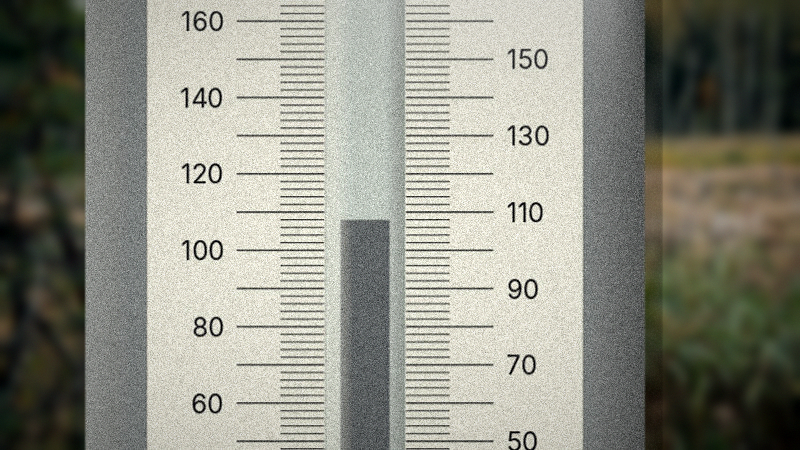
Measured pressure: 108 mmHg
